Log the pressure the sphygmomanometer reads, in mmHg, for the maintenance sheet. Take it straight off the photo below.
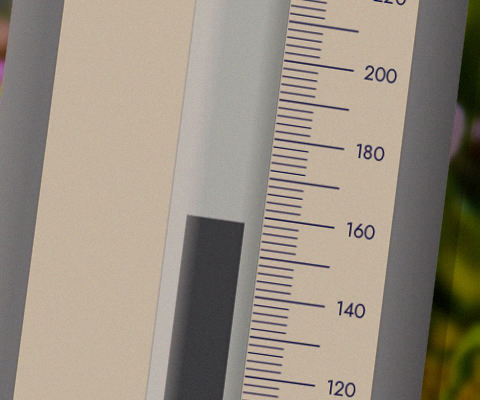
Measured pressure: 158 mmHg
